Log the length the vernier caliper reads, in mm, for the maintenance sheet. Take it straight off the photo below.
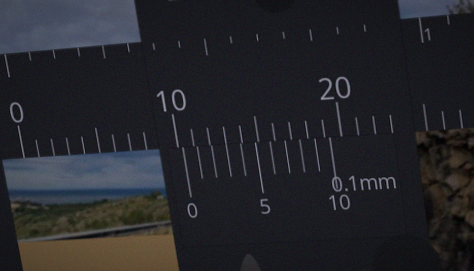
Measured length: 10.3 mm
